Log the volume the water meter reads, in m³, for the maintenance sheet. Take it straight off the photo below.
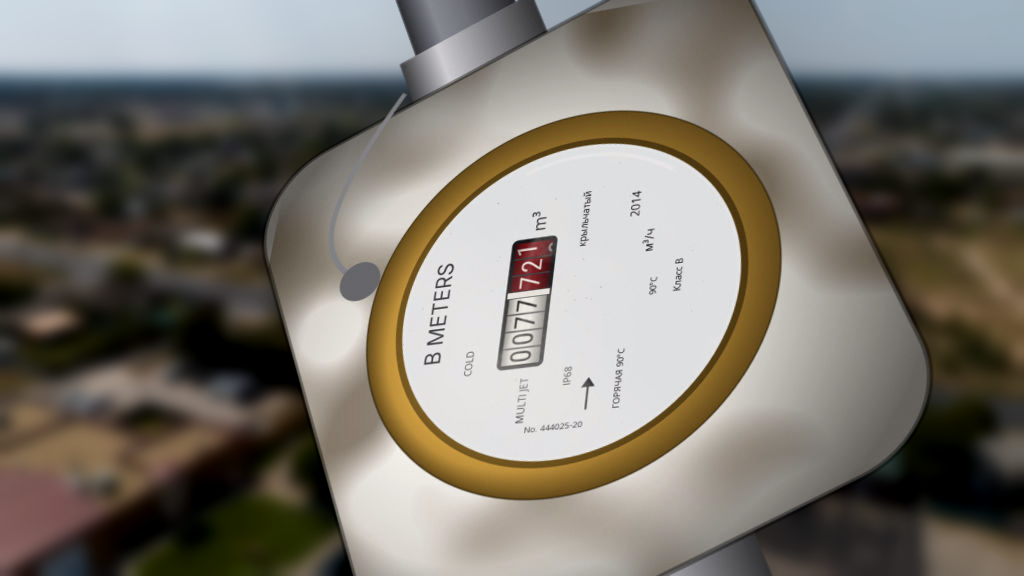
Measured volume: 77.721 m³
